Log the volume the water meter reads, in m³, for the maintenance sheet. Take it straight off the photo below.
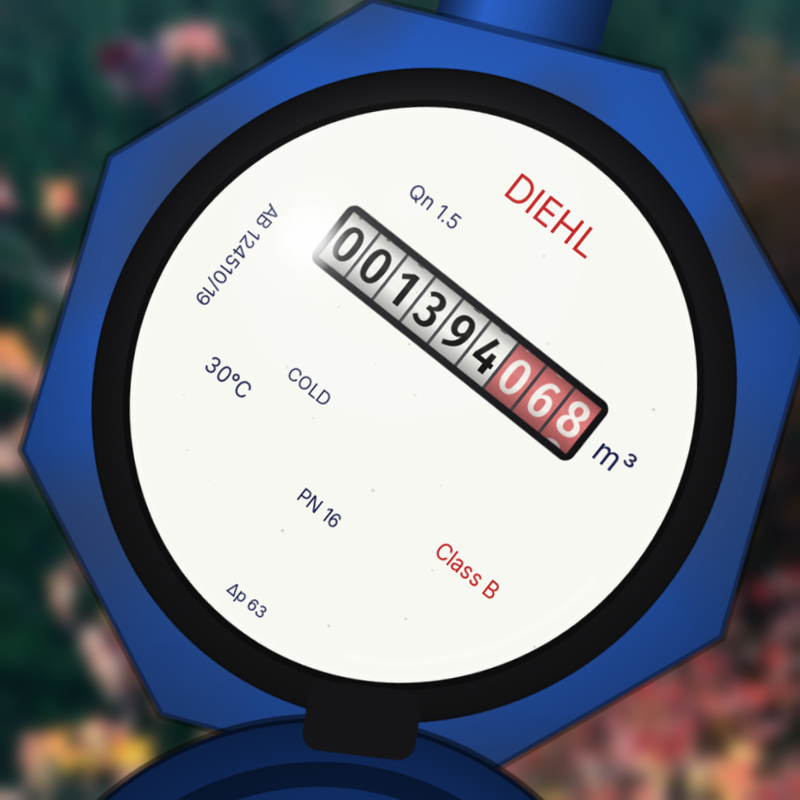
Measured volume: 1394.068 m³
